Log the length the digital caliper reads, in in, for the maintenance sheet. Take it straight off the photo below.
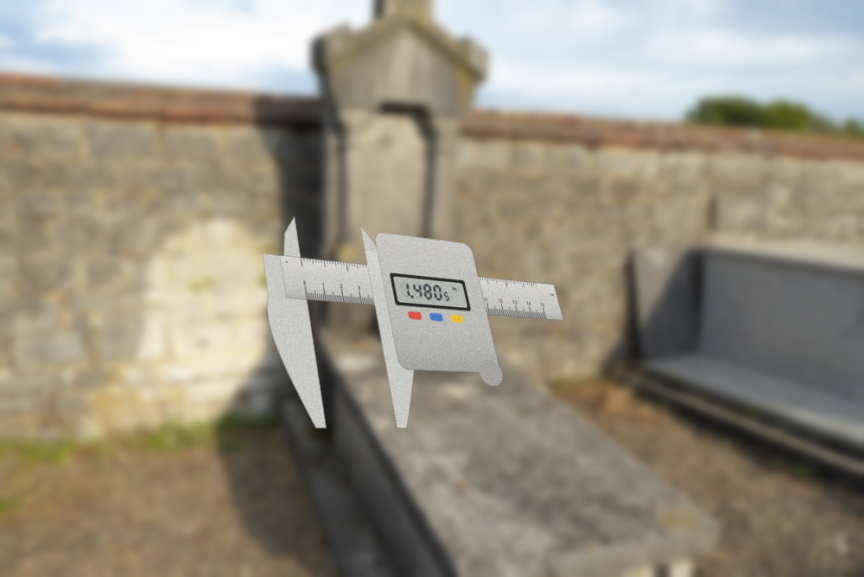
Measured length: 1.4805 in
